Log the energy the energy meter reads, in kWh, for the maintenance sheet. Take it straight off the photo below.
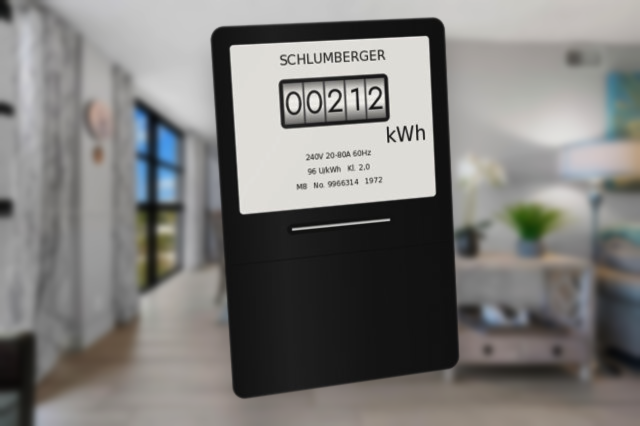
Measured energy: 212 kWh
